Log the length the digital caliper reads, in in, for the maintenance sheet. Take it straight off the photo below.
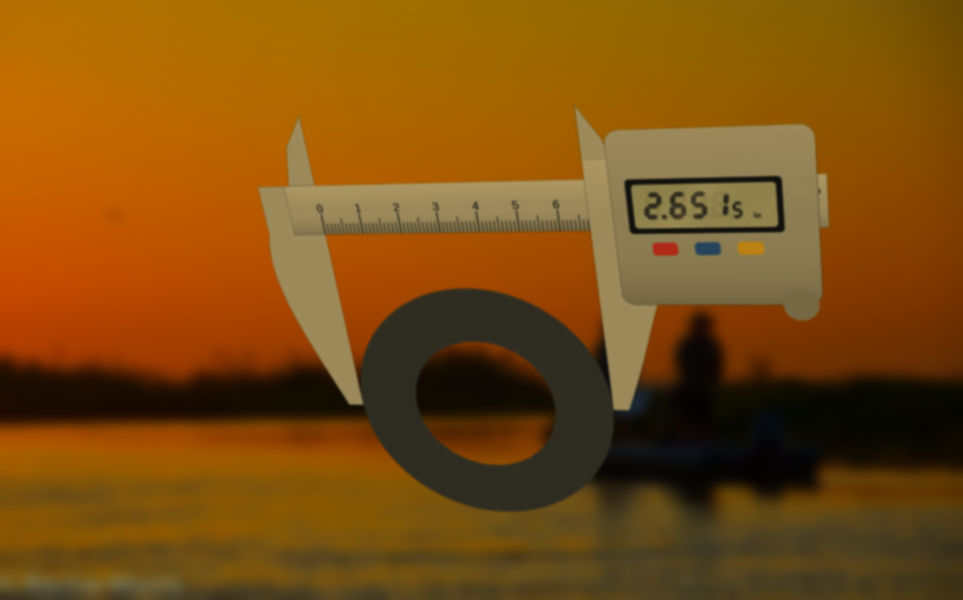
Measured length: 2.6515 in
